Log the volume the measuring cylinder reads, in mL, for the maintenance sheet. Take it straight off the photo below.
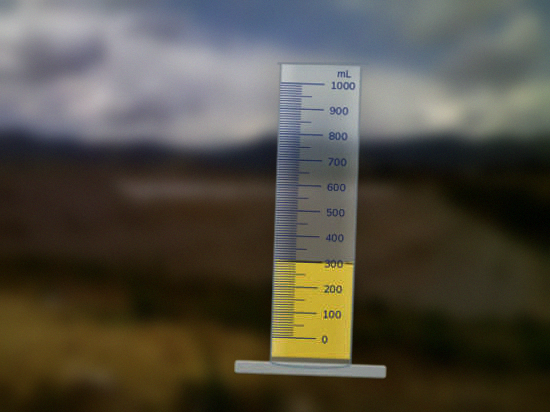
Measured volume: 300 mL
